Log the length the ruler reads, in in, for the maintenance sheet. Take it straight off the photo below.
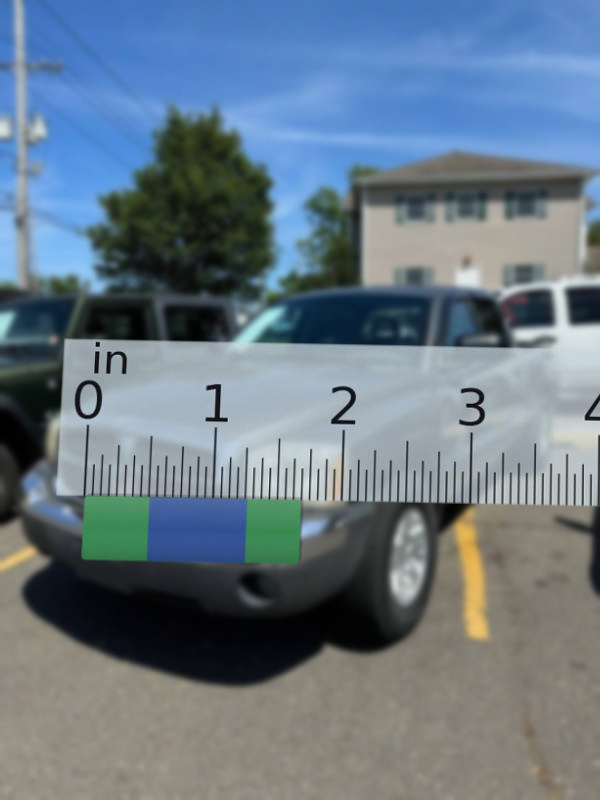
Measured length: 1.6875 in
